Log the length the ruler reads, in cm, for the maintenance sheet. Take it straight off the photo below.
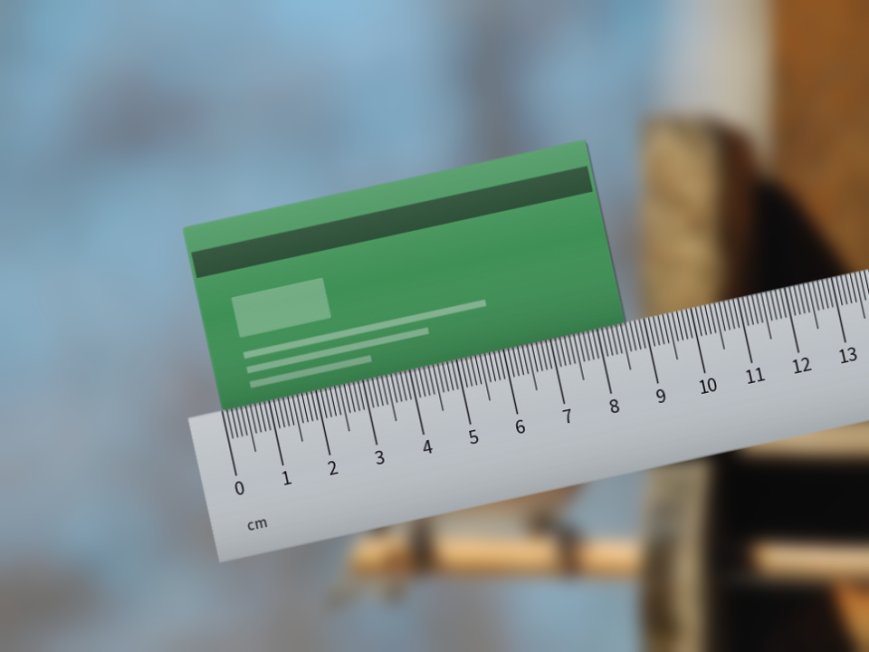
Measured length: 8.6 cm
